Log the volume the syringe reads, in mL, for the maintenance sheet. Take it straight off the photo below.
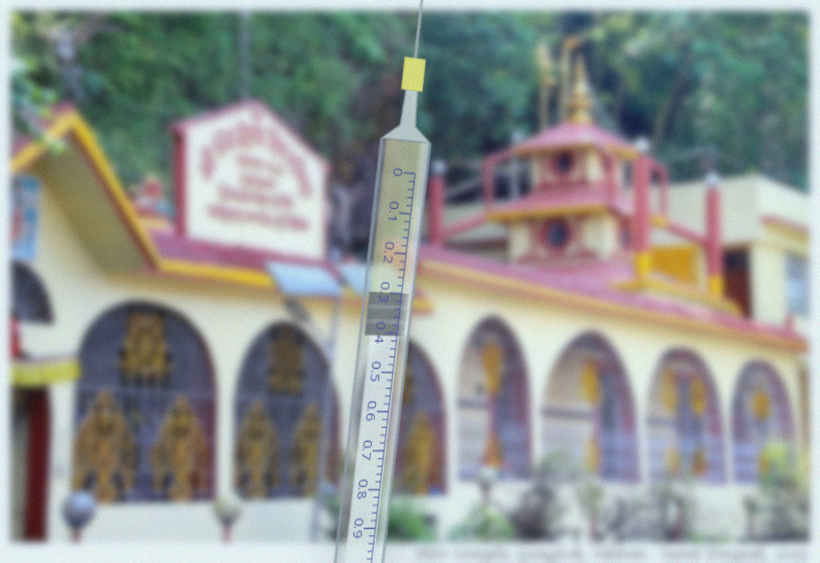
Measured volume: 0.3 mL
